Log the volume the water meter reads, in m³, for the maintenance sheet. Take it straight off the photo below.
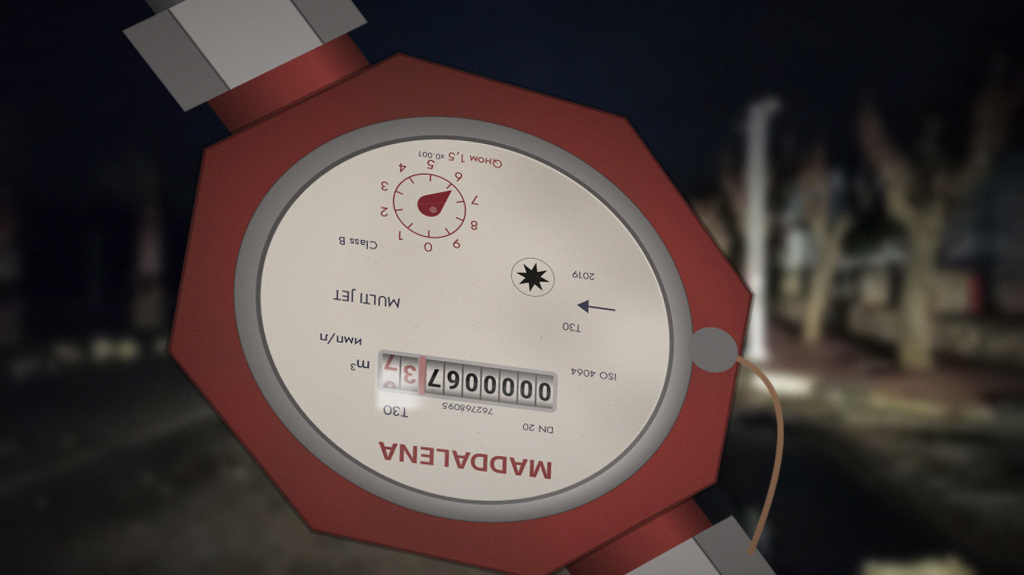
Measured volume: 67.366 m³
